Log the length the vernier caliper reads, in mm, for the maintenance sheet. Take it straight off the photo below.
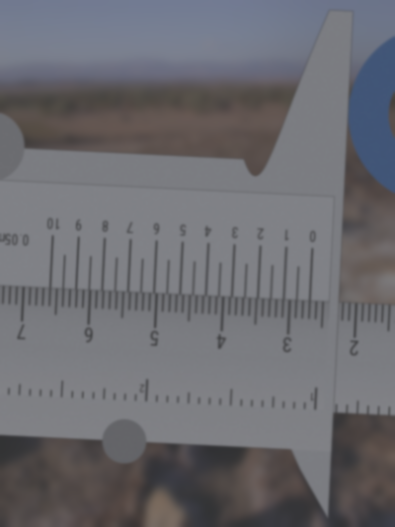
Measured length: 27.0 mm
